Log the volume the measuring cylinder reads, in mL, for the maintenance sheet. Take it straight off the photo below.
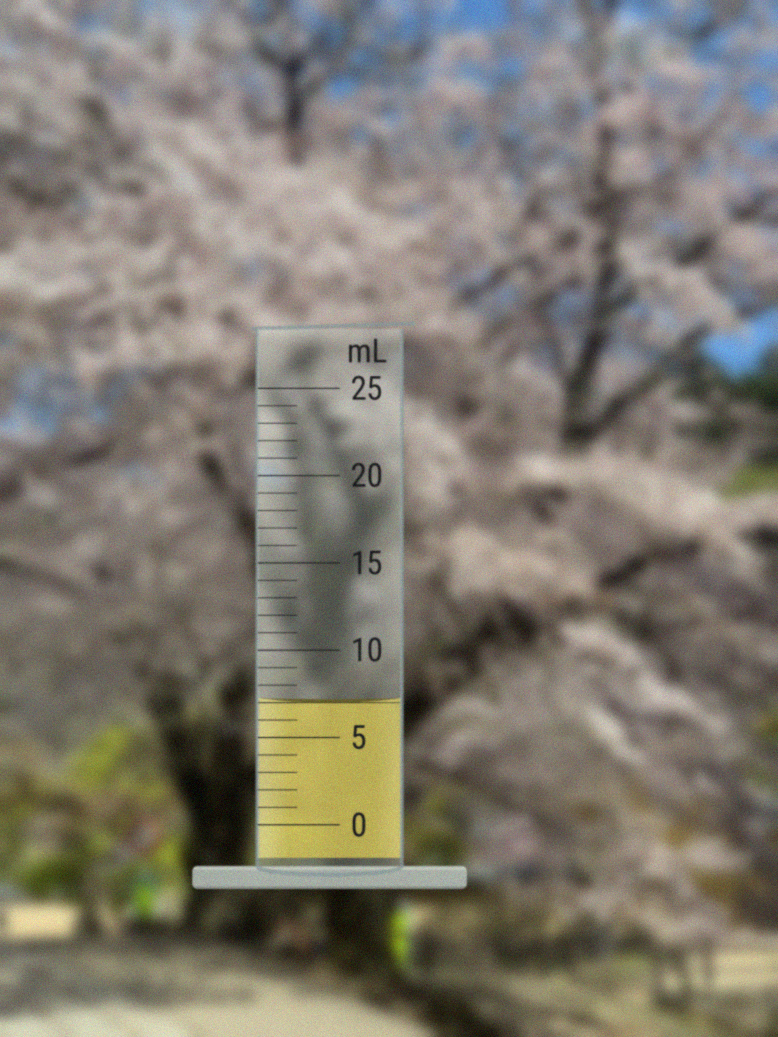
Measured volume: 7 mL
